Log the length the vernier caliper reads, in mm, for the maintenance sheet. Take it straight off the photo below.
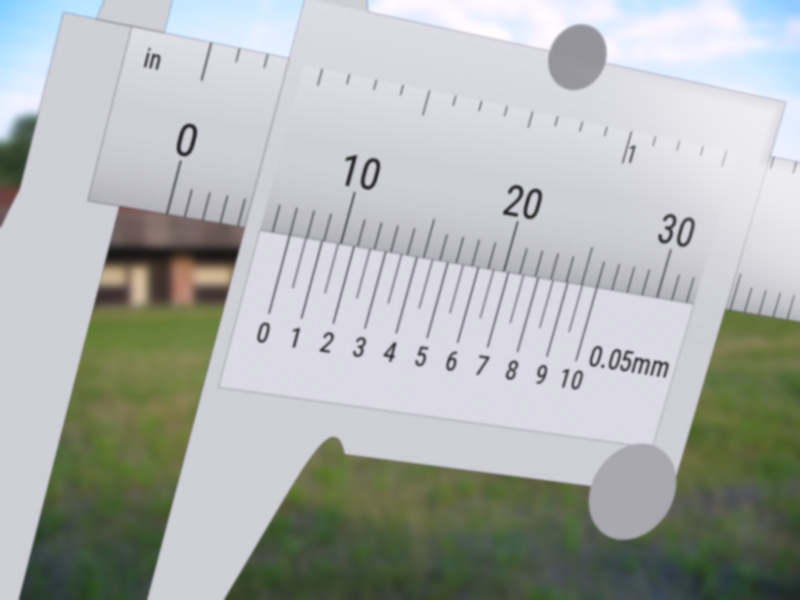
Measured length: 7.0 mm
